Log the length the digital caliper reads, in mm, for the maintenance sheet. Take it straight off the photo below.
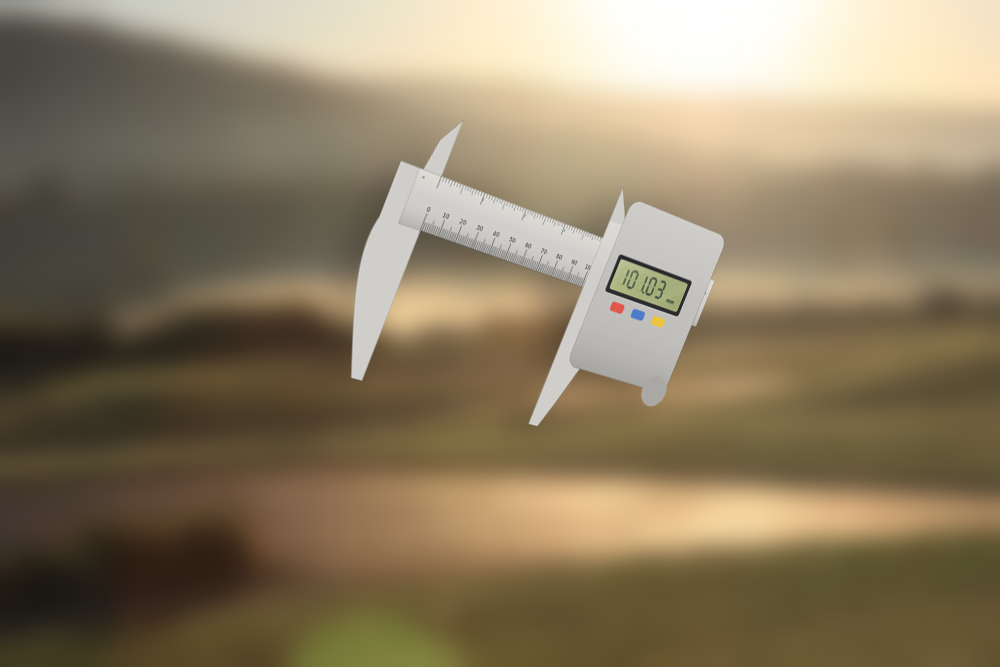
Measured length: 101.03 mm
